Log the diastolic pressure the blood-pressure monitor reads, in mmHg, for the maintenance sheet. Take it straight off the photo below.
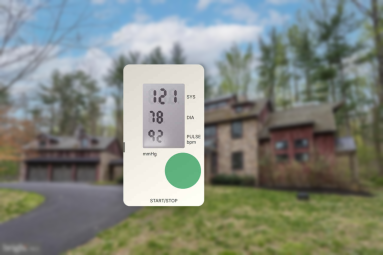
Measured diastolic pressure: 78 mmHg
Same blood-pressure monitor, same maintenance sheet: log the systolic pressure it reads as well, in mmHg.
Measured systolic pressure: 121 mmHg
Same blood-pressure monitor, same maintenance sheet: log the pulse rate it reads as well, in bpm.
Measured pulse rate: 92 bpm
